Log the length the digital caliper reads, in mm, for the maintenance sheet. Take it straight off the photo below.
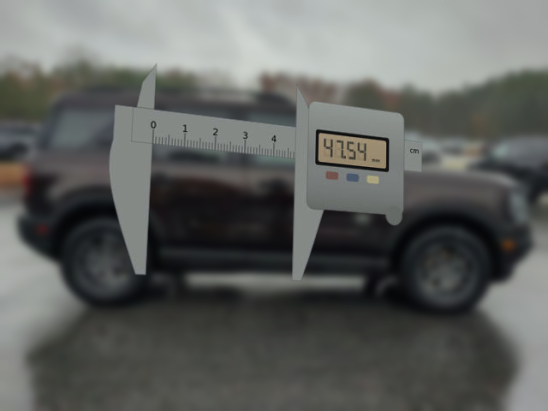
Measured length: 47.54 mm
